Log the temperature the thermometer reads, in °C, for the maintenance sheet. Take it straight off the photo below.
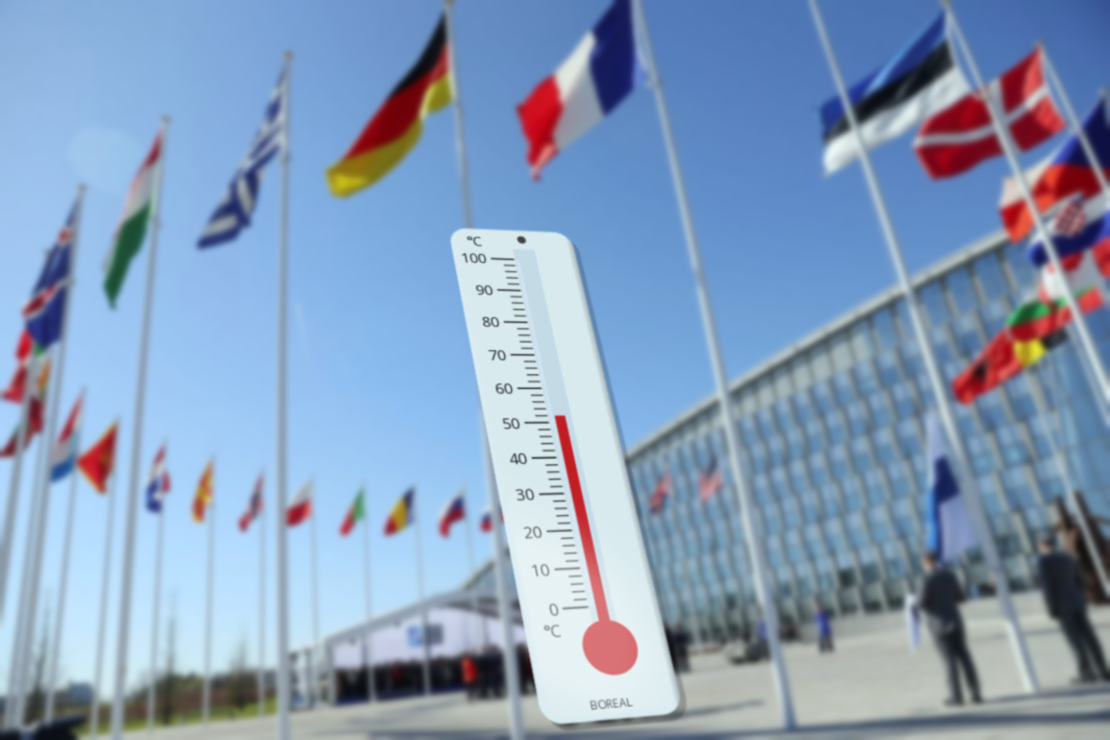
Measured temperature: 52 °C
